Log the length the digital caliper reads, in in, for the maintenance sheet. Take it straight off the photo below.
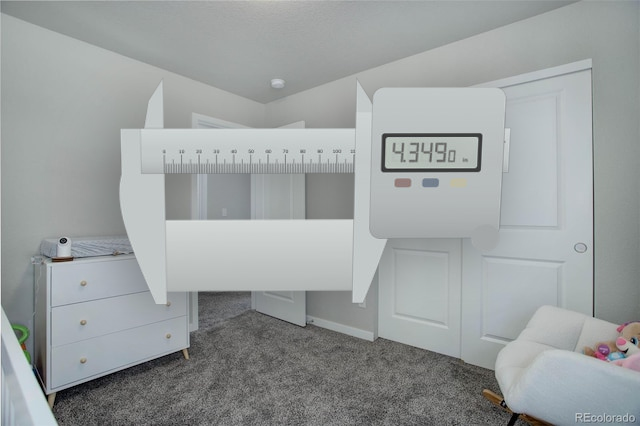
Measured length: 4.3490 in
